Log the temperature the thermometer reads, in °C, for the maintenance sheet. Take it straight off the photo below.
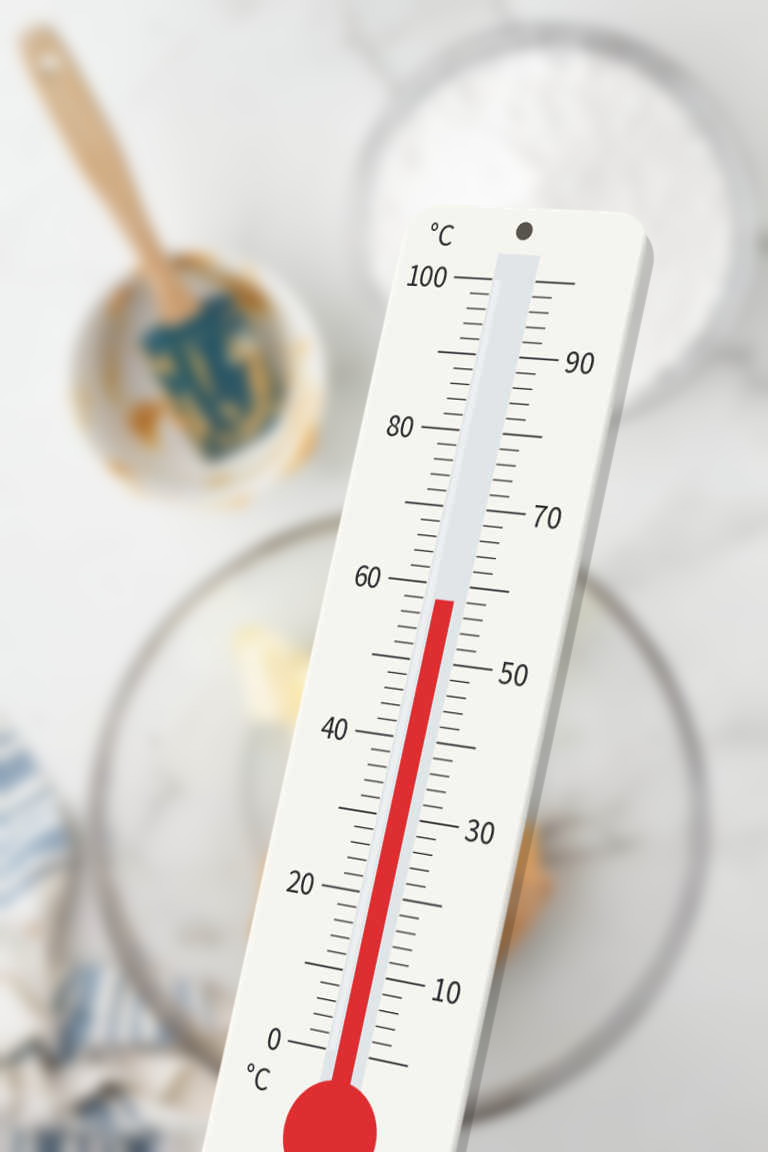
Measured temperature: 58 °C
